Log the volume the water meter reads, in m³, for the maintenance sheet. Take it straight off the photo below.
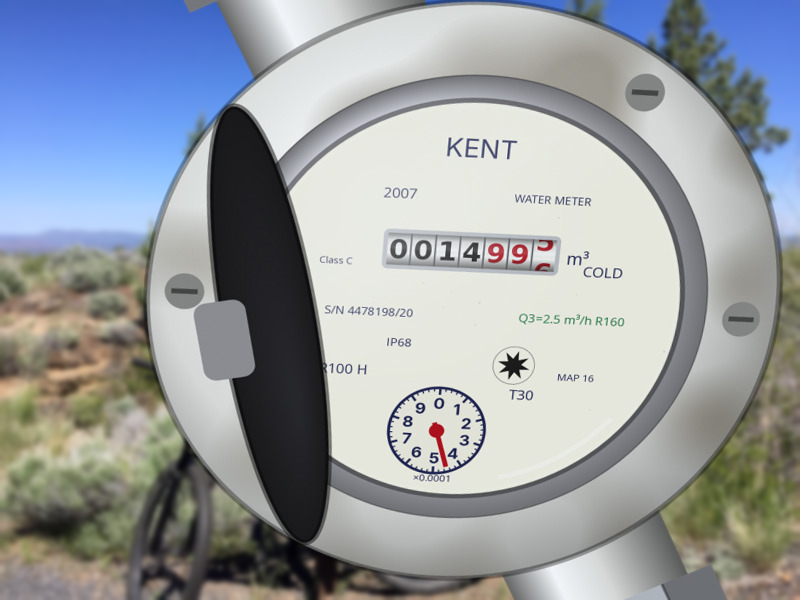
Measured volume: 14.9954 m³
